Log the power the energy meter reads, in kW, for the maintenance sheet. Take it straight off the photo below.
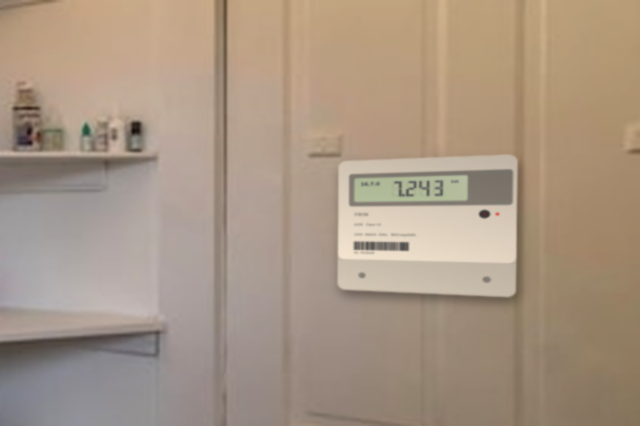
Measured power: 7.243 kW
